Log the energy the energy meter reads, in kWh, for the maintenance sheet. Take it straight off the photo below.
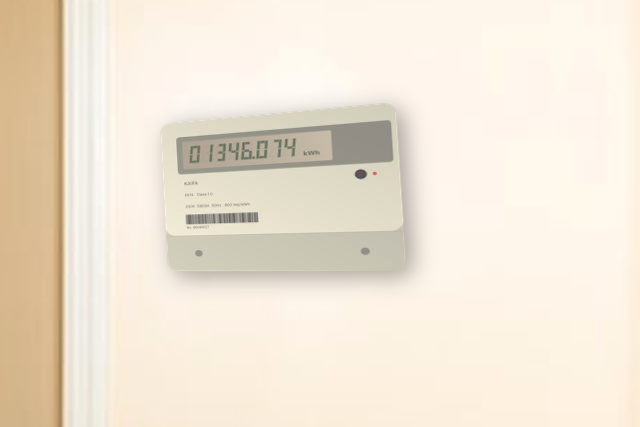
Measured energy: 1346.074 kWh
